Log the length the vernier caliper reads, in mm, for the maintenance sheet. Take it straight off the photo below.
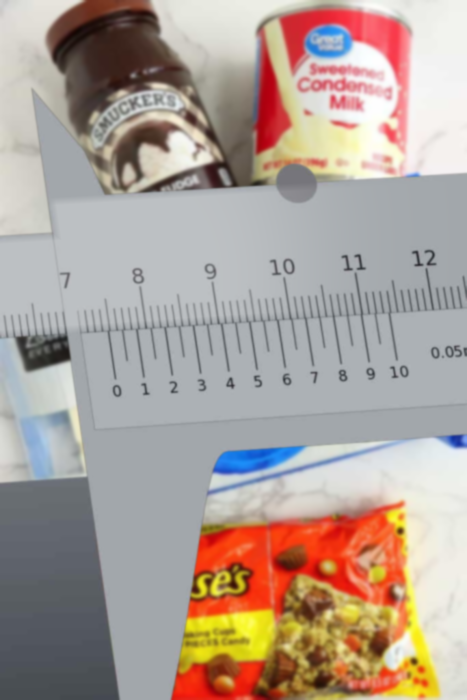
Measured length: 74.8 mm
